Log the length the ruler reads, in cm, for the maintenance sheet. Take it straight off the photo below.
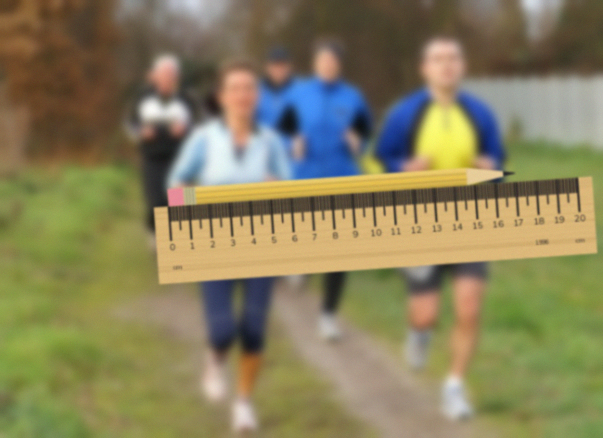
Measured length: 17 cm
